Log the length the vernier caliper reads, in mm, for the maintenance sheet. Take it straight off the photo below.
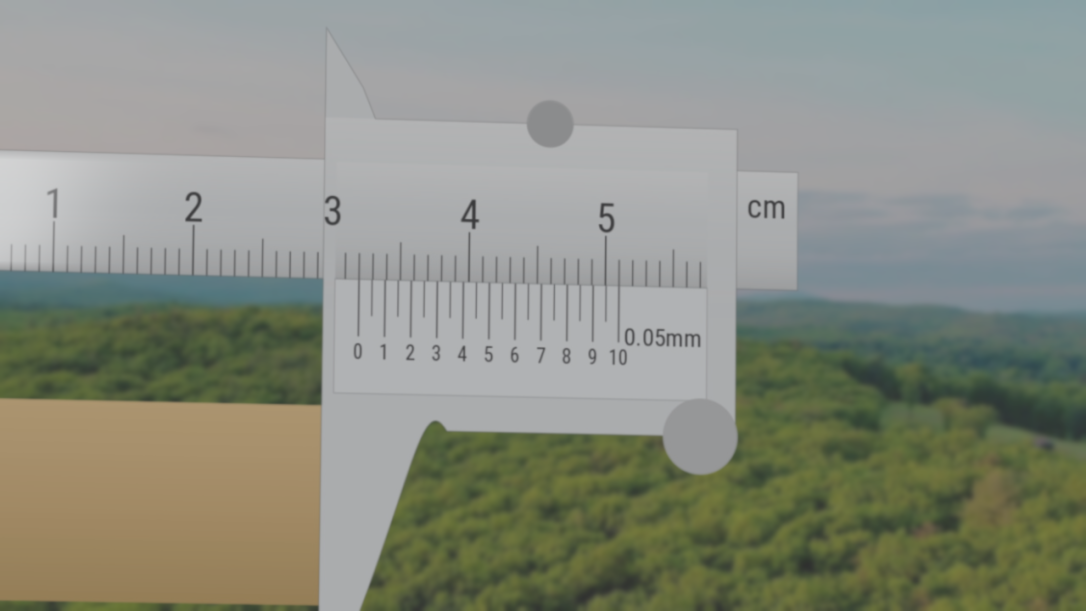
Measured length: 32.0 mm
